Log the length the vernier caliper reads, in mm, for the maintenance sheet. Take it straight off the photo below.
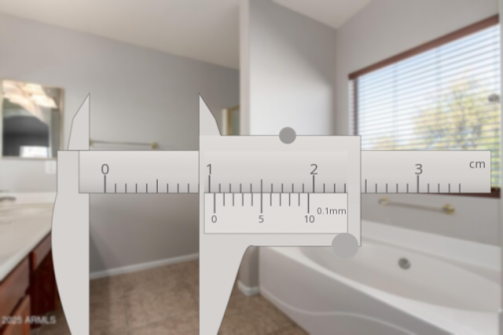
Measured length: 10.5 mm
